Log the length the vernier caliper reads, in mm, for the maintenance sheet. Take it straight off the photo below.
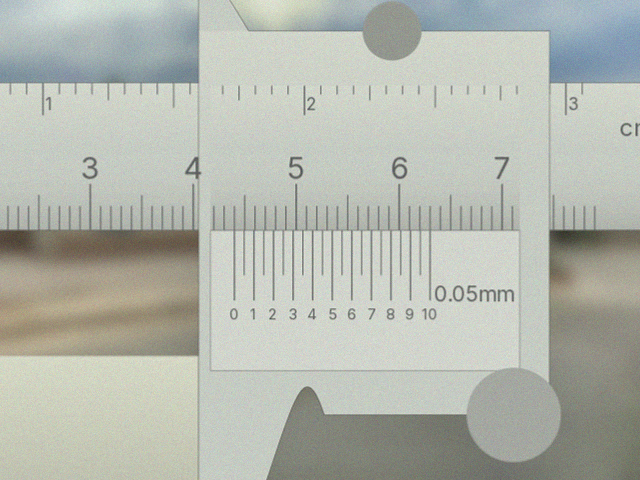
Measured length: 44.0 mm
